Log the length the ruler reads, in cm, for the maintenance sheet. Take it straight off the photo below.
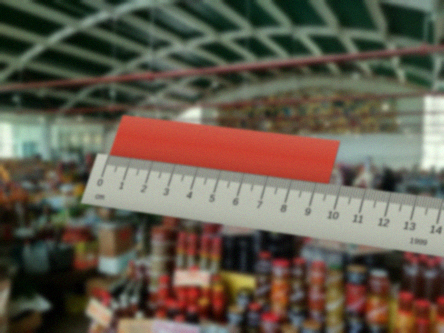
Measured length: 9.5 cm
